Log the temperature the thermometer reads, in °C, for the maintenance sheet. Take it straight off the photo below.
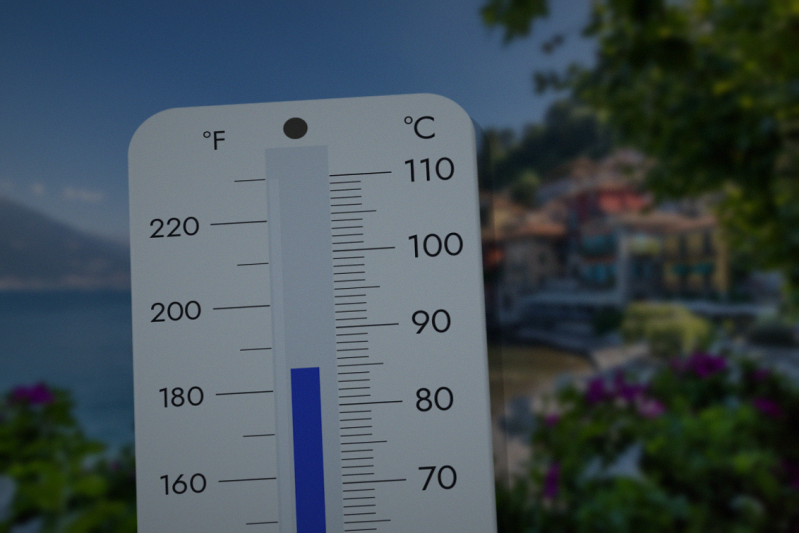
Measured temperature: 85 °C
